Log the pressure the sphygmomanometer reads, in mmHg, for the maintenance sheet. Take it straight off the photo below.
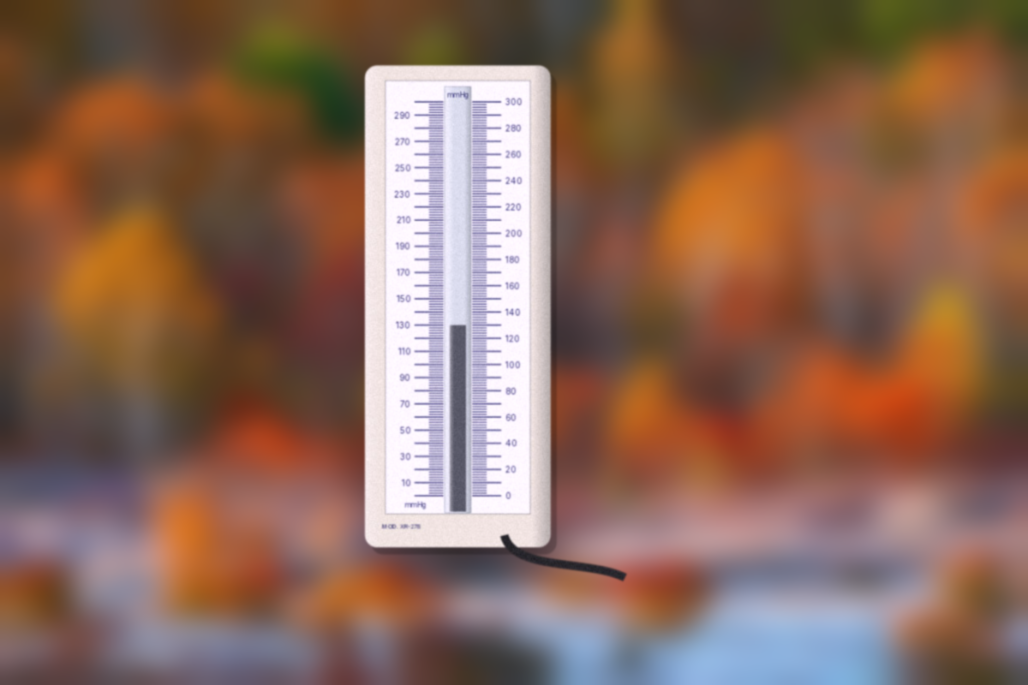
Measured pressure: 130 mmHg
